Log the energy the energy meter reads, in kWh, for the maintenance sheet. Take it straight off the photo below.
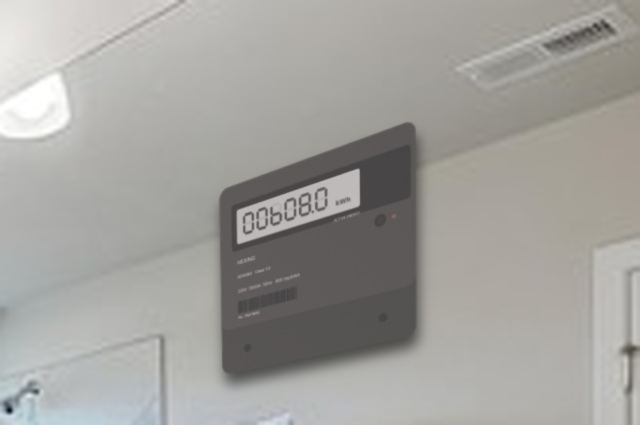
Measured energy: 608.0 kWh
